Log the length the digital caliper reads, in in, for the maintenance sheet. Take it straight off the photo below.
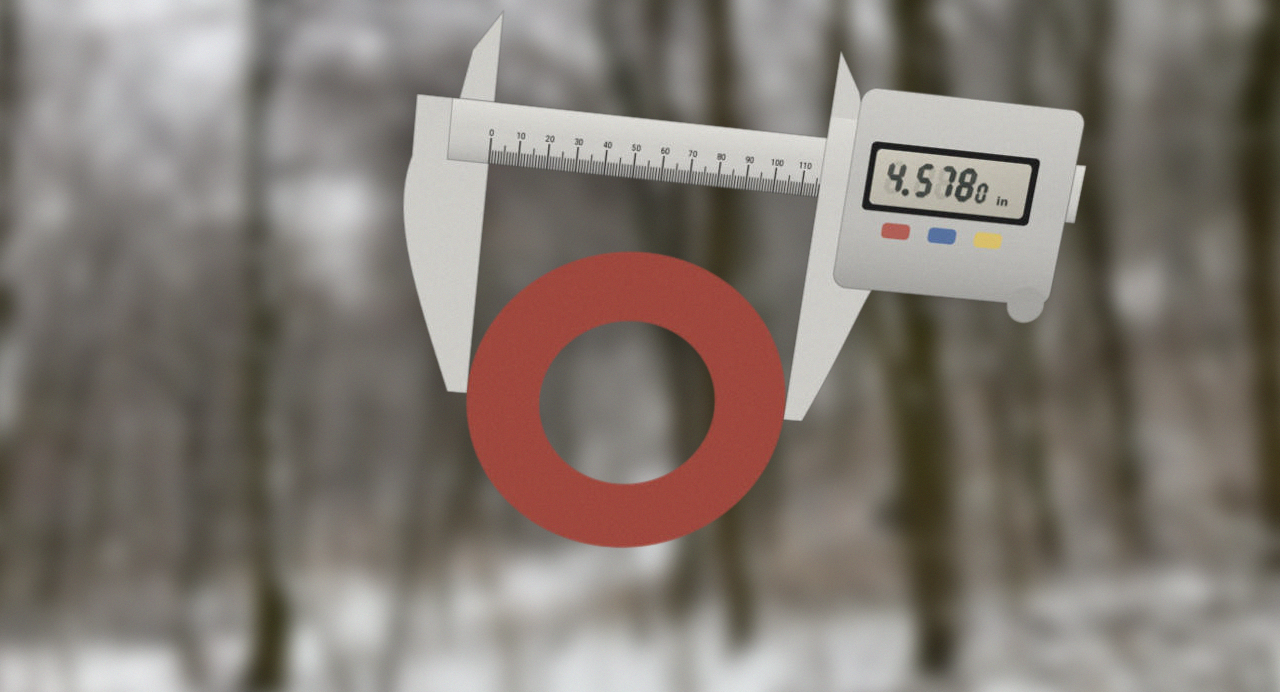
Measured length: 4.5780 in
